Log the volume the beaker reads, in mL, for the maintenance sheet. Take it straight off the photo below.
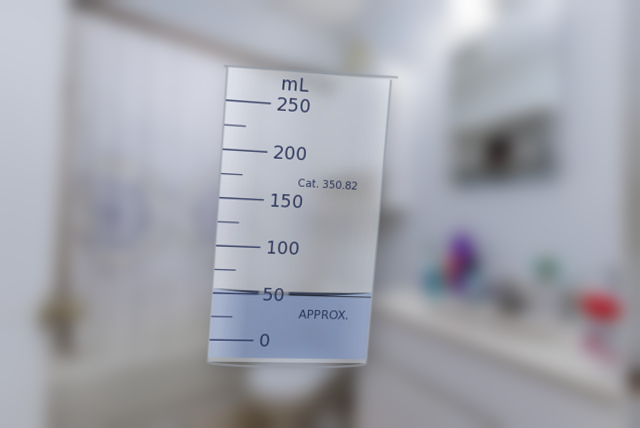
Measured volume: 50 mL
